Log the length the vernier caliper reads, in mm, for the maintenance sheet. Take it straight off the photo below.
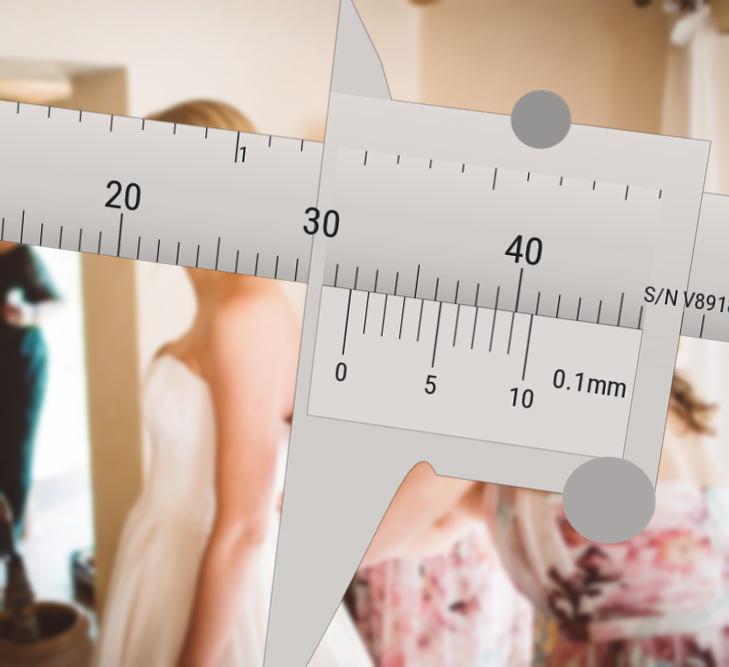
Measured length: 31.8 mm
